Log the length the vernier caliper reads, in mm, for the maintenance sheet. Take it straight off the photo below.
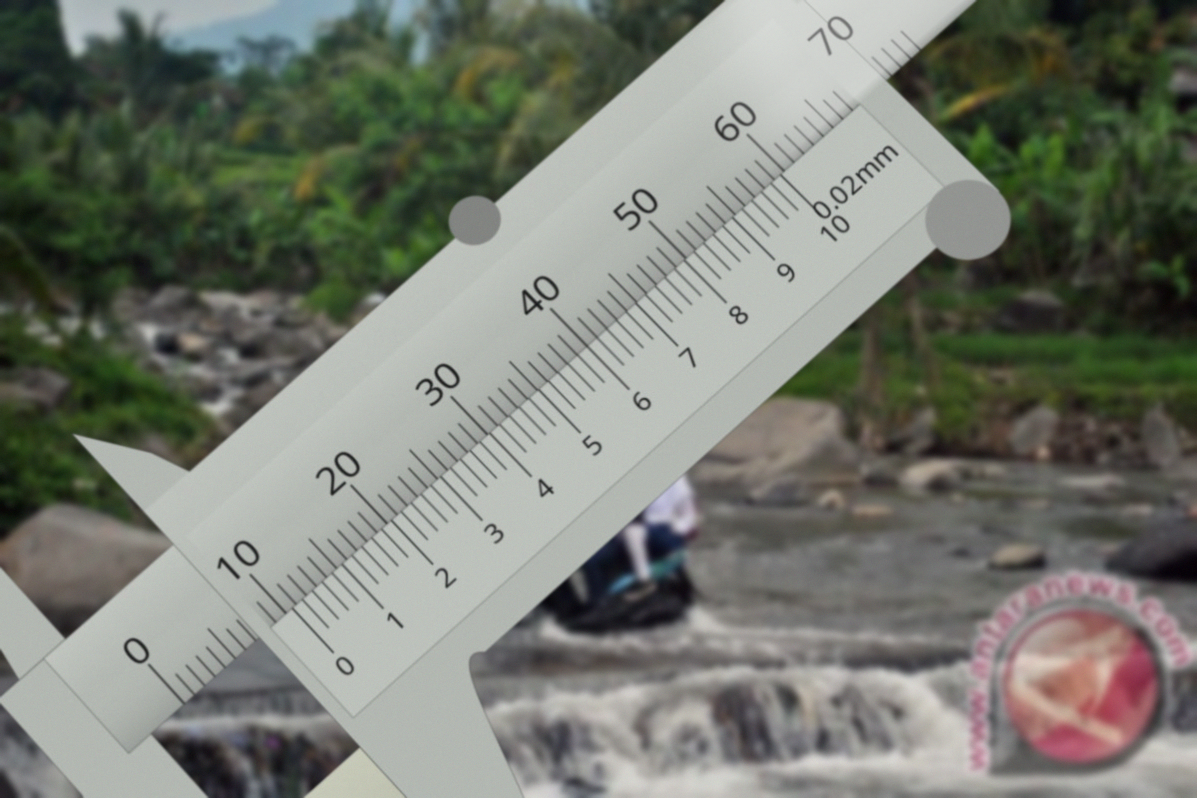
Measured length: 10.6 mm
